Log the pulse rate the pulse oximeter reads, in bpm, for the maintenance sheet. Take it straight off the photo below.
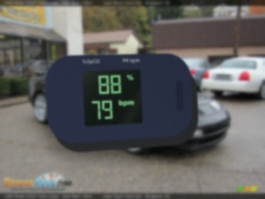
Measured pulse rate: 79 bpm
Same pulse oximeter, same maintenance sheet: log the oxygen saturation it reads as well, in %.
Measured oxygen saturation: 88 %
